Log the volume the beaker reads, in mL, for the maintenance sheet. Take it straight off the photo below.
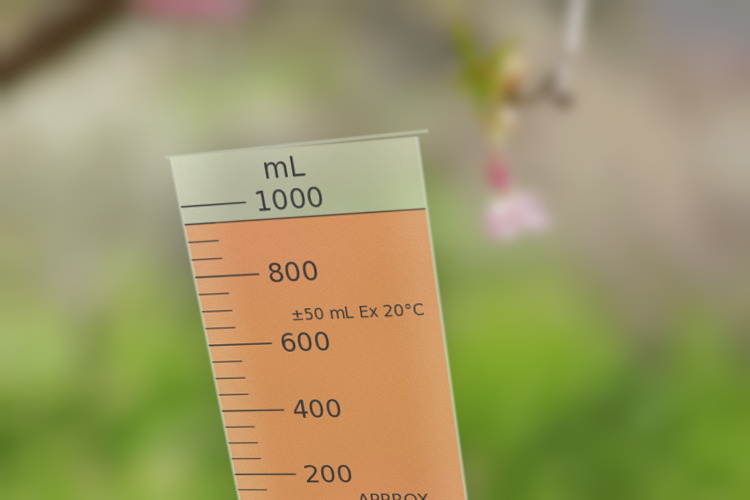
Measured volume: 950 mL
